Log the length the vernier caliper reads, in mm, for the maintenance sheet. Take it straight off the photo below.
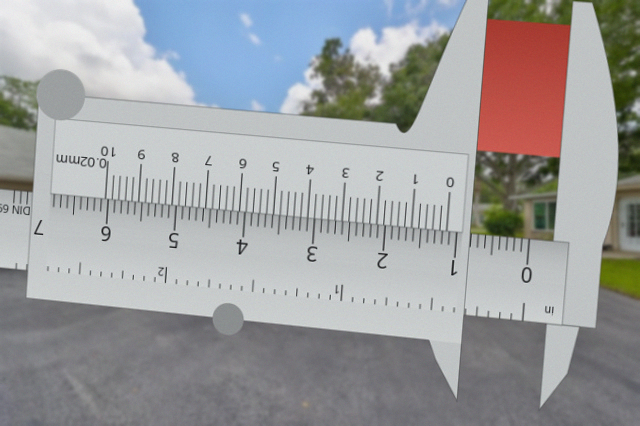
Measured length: 11.4 mm
